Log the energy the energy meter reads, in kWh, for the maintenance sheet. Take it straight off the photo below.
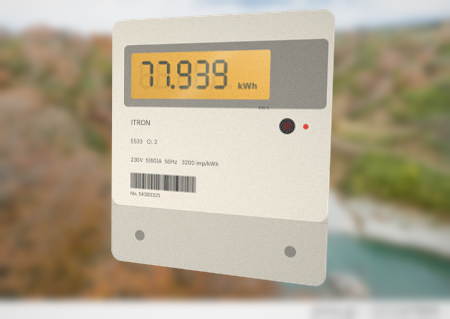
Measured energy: 77.939 kWh
